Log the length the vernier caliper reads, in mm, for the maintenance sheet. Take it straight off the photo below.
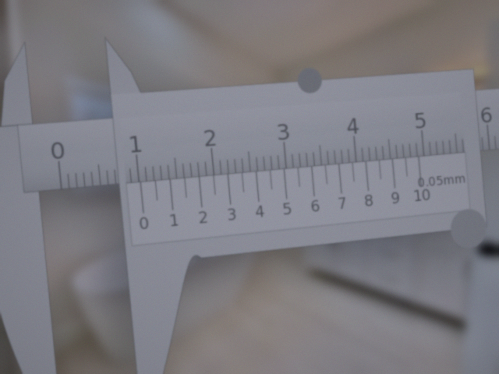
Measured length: 10.2 mm
